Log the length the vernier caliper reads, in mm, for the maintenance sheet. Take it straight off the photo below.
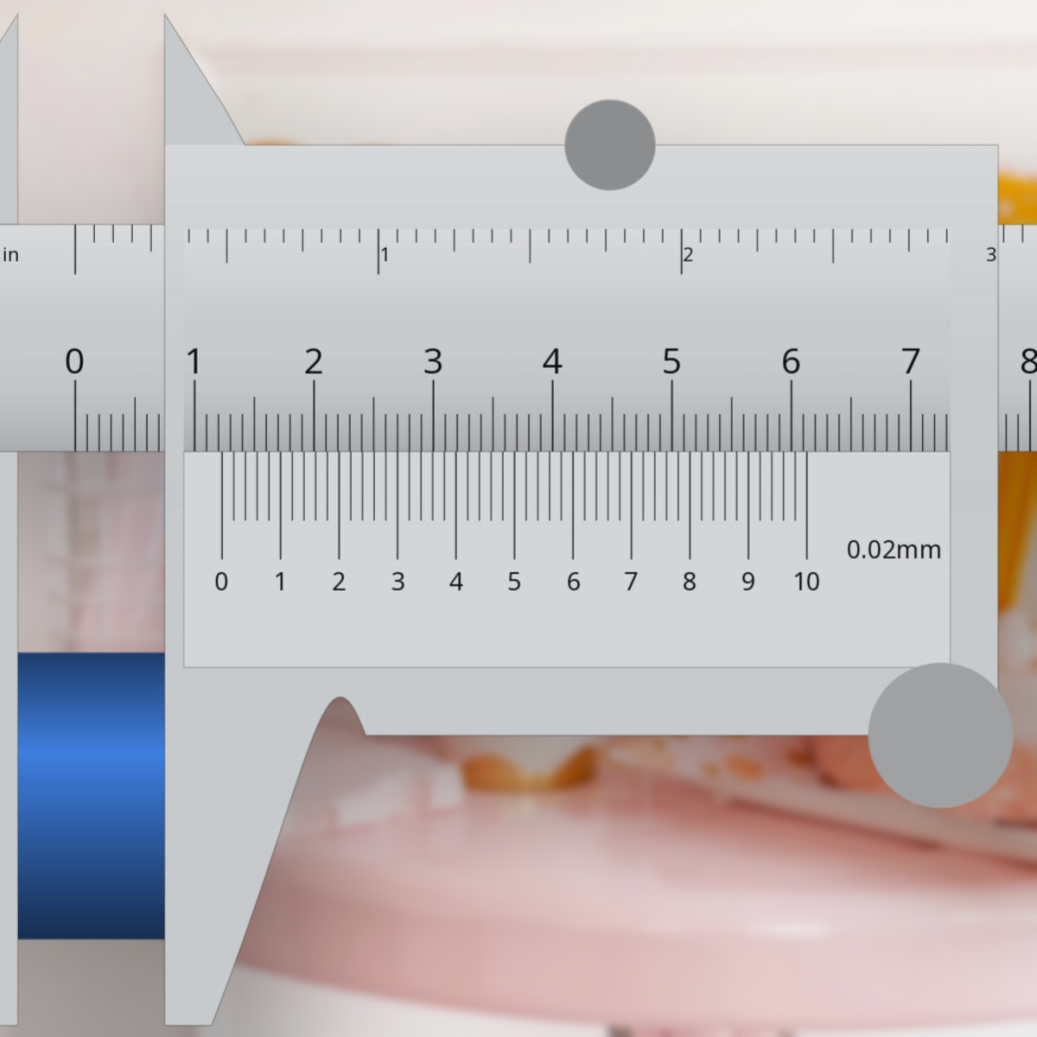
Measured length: 12.3 mm
